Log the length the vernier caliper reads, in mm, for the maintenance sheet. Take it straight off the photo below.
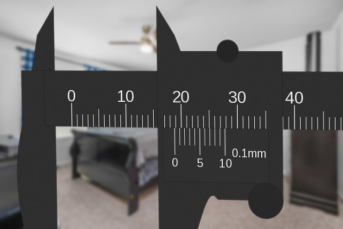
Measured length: 18.8 mm
